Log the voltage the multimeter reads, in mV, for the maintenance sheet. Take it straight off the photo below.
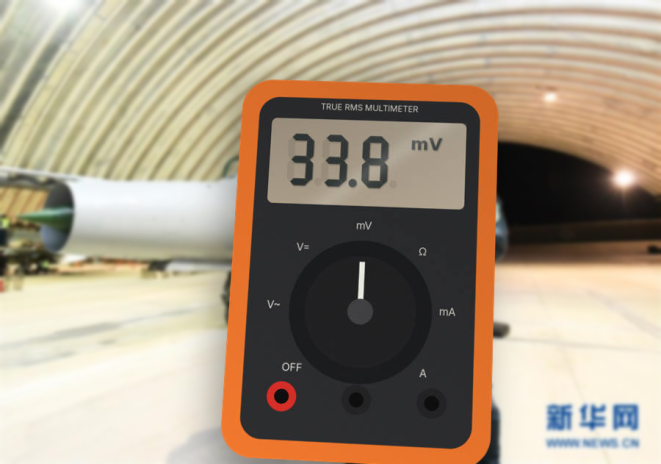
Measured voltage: 33.8 mV
